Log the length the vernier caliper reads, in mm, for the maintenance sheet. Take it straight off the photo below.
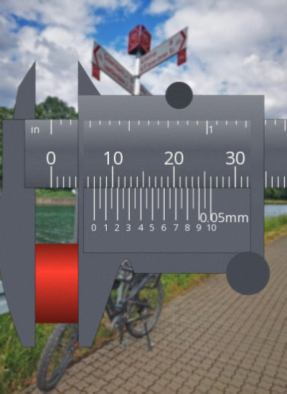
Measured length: 7.0 mm
